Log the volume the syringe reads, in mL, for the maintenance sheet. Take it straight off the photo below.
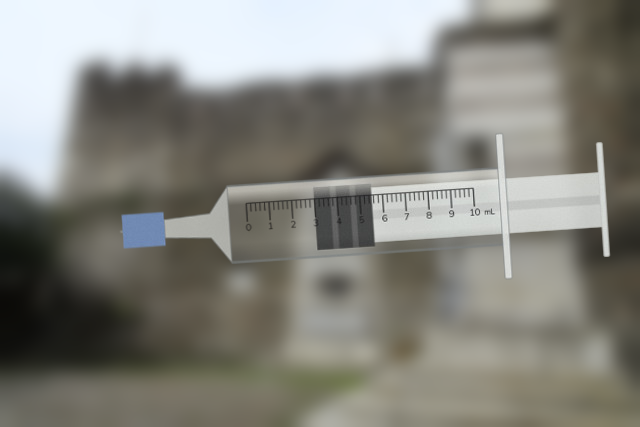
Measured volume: 3 mL
